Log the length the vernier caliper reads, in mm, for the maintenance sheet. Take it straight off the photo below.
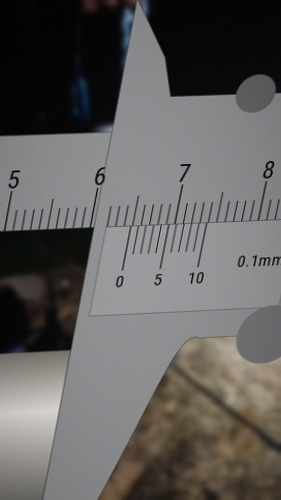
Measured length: 64.8 mm
